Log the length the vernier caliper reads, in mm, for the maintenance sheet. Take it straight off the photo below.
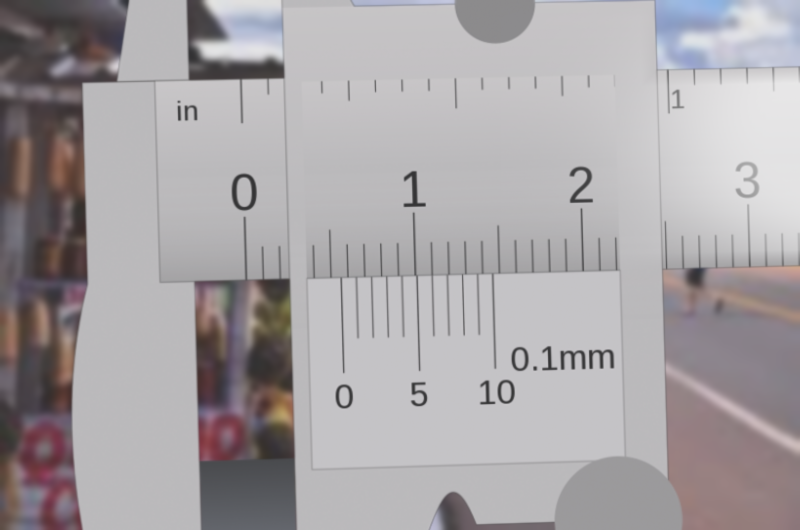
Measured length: 5.6 mm
